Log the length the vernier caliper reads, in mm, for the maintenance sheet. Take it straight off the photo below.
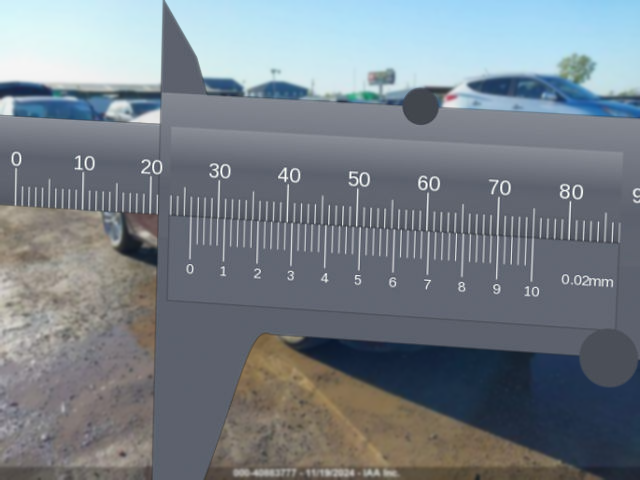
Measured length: 26.0 mm
